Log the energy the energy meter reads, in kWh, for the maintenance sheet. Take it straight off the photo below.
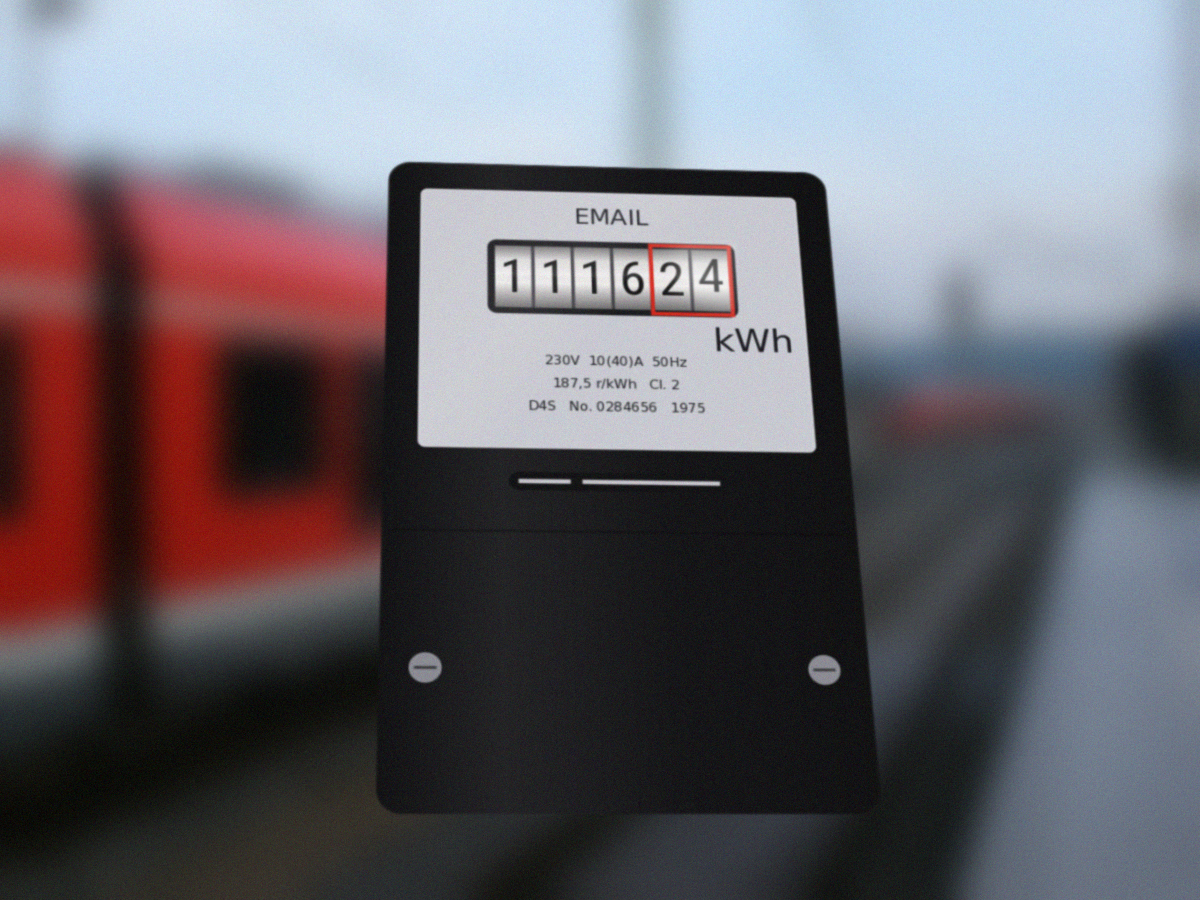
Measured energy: 1116.24 kWh
